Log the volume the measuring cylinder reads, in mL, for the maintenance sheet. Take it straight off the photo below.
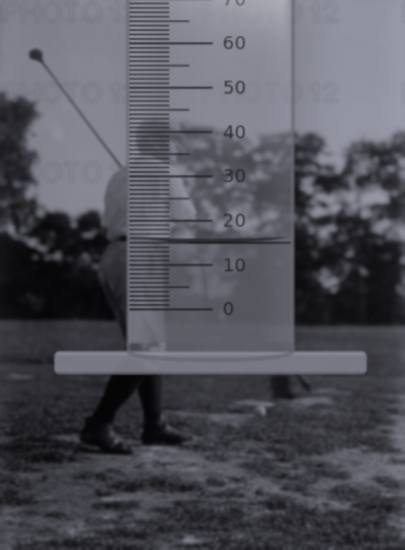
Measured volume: 15 mL
